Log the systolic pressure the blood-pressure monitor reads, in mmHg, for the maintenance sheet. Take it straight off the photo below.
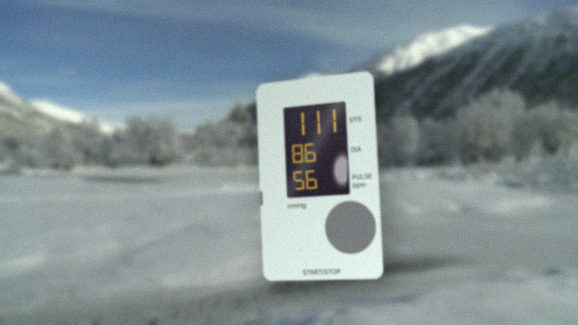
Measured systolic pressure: 111 mmHg
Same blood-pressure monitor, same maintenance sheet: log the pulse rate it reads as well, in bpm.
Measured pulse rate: 56 bpm
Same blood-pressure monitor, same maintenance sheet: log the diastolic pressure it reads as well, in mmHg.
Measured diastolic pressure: 86 mmHg
